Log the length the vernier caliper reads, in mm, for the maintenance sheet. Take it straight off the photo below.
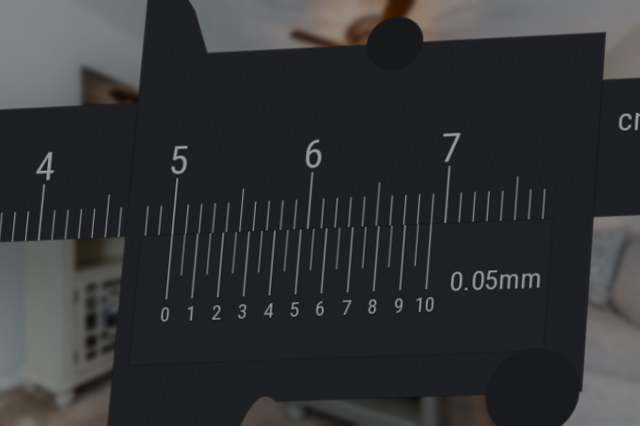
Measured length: 50.0 mm
